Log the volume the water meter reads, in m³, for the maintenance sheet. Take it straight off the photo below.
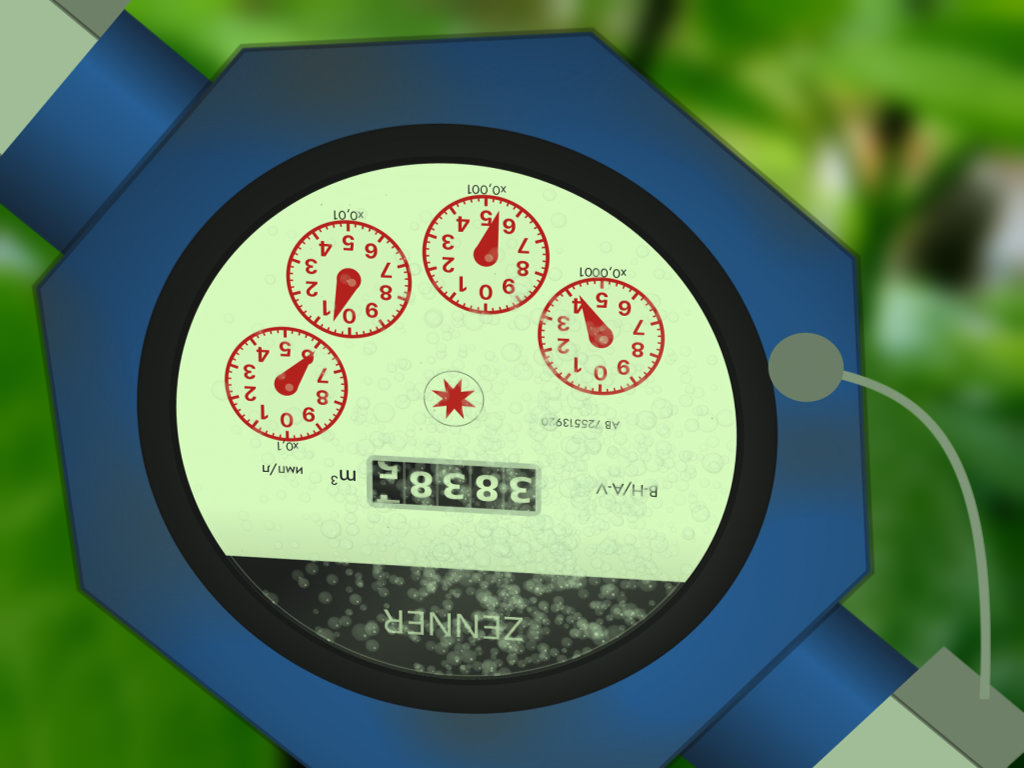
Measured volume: 38384.6054 m³
